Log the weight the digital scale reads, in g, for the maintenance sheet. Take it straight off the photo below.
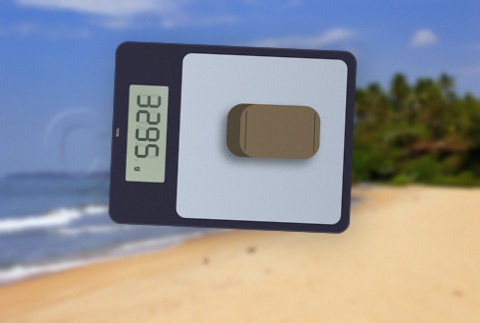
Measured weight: 3295 g
